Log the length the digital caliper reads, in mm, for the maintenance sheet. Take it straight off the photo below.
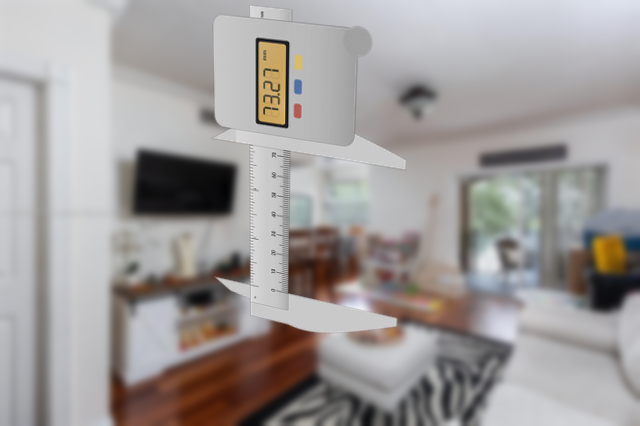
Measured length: 73.27 mm
